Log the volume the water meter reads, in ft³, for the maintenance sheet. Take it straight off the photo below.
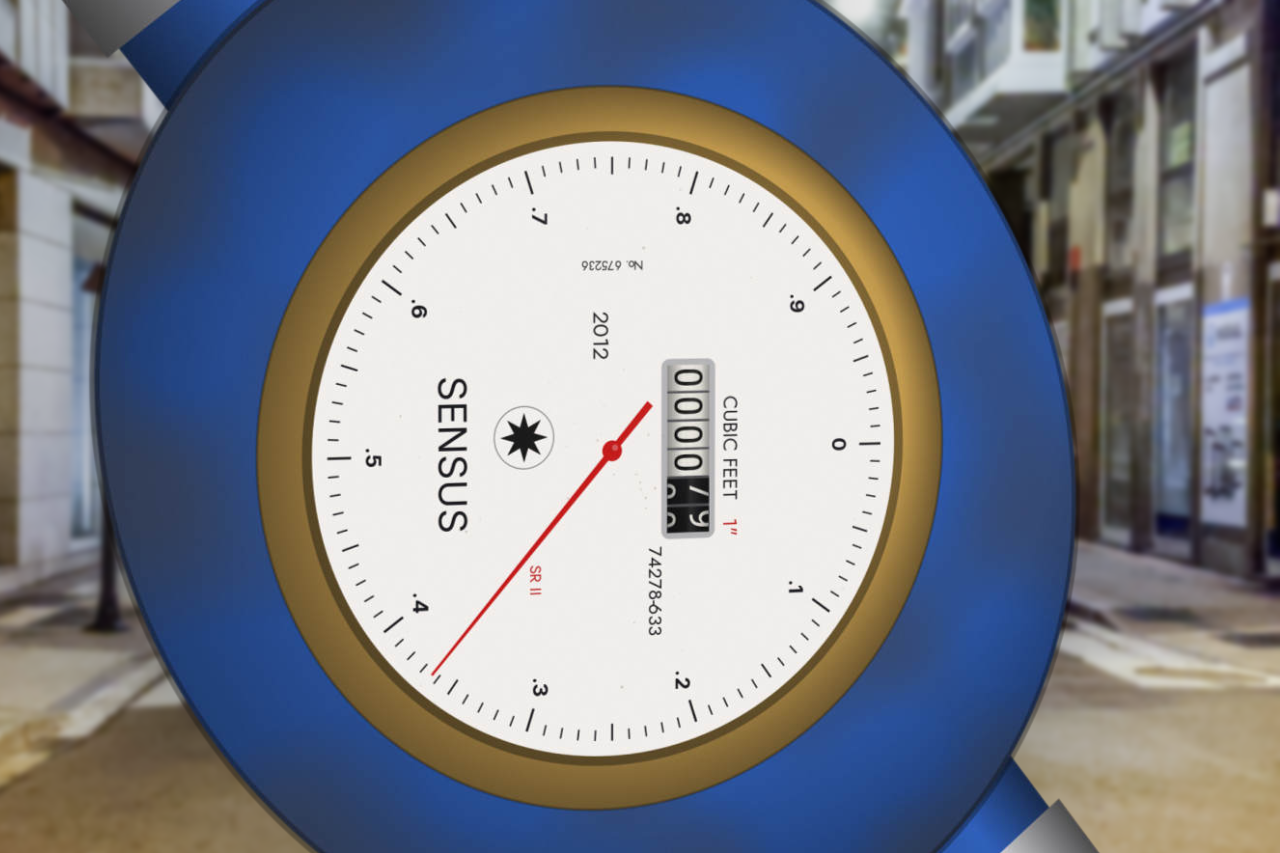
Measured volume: 79.36 ft³
